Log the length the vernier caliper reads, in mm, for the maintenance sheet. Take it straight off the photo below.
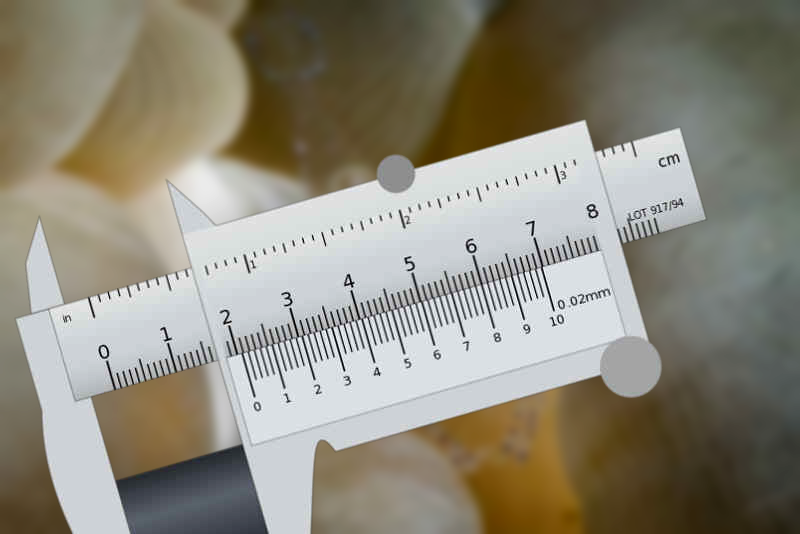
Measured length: 20.8 mm
